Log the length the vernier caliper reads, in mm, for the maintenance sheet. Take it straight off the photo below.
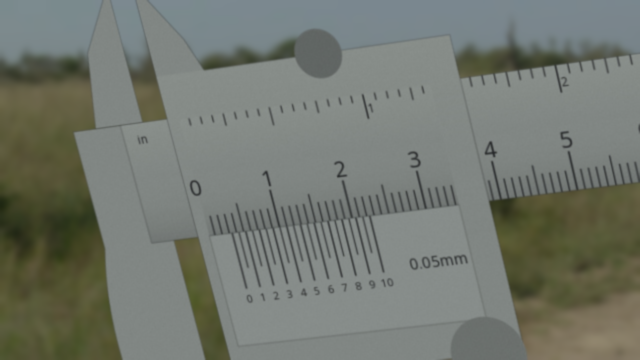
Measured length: 3.4 mm
